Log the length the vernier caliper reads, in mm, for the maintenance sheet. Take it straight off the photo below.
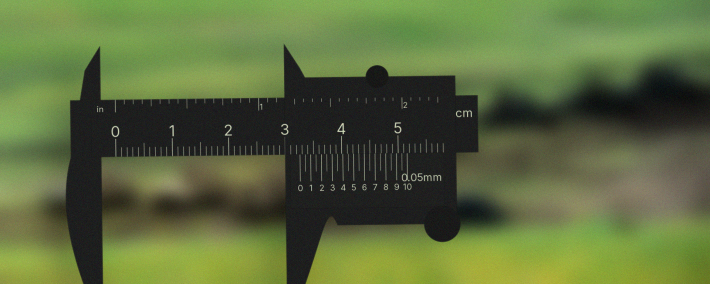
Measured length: 32.6 mm
